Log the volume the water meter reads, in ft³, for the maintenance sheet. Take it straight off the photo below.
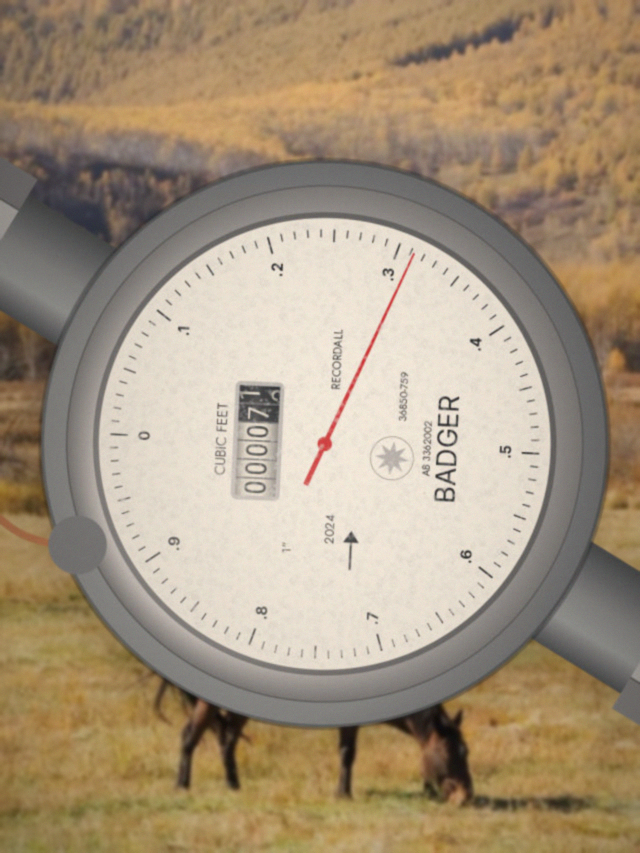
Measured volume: 71.31 ft³
